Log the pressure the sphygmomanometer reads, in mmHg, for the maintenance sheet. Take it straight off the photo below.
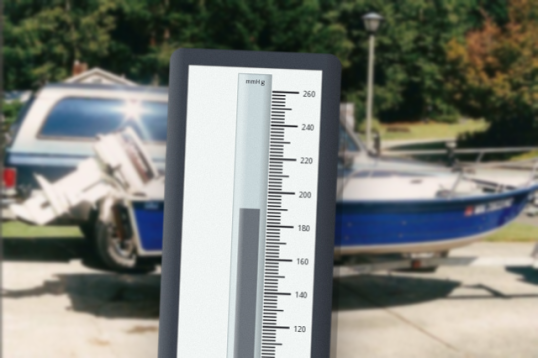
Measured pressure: 190 mmHg
